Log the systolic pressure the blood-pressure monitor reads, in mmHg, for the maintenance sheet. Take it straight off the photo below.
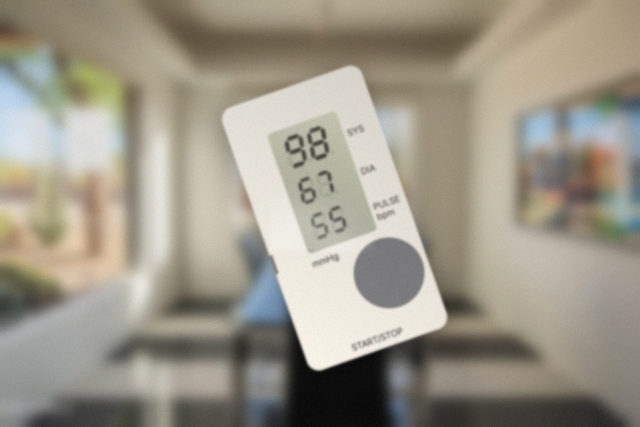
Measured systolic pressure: 98 mmHg
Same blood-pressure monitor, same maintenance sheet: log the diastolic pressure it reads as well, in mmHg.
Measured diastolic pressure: 67 mmHg
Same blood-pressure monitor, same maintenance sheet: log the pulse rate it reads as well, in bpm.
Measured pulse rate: 55 bpm
